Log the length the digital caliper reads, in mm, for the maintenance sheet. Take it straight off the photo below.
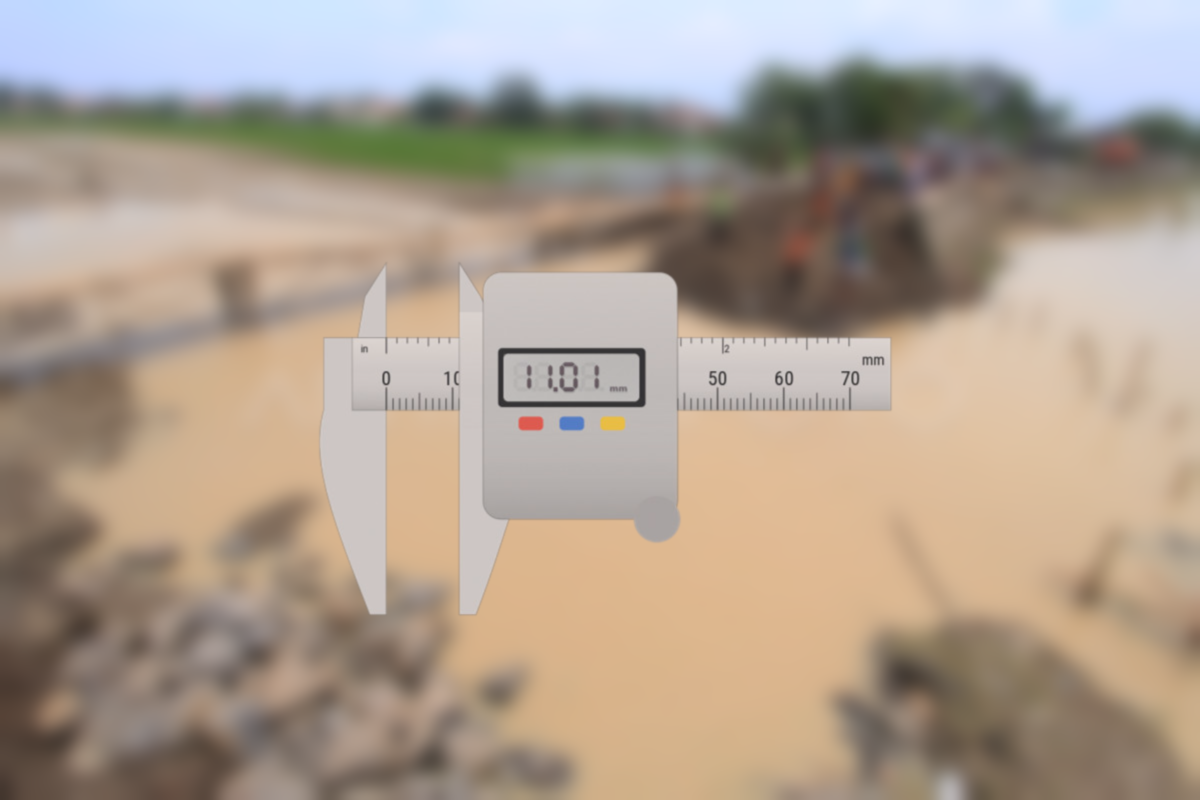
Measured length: 11.01 mm
